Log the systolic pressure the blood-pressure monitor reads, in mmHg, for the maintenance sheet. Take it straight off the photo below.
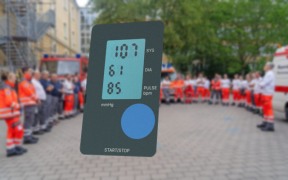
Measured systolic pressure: 107 mmHg
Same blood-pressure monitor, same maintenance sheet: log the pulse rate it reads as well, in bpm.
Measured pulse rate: 85 bpm
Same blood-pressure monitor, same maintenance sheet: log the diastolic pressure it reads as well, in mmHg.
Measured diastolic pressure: 61 mmHg
